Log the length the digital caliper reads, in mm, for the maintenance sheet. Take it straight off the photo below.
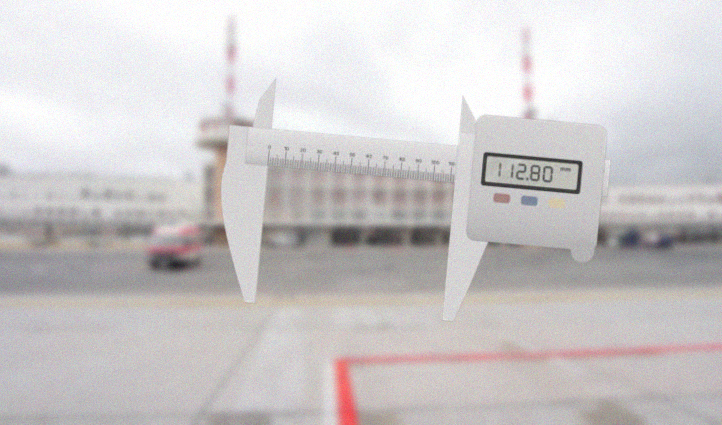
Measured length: 112.80 mm
